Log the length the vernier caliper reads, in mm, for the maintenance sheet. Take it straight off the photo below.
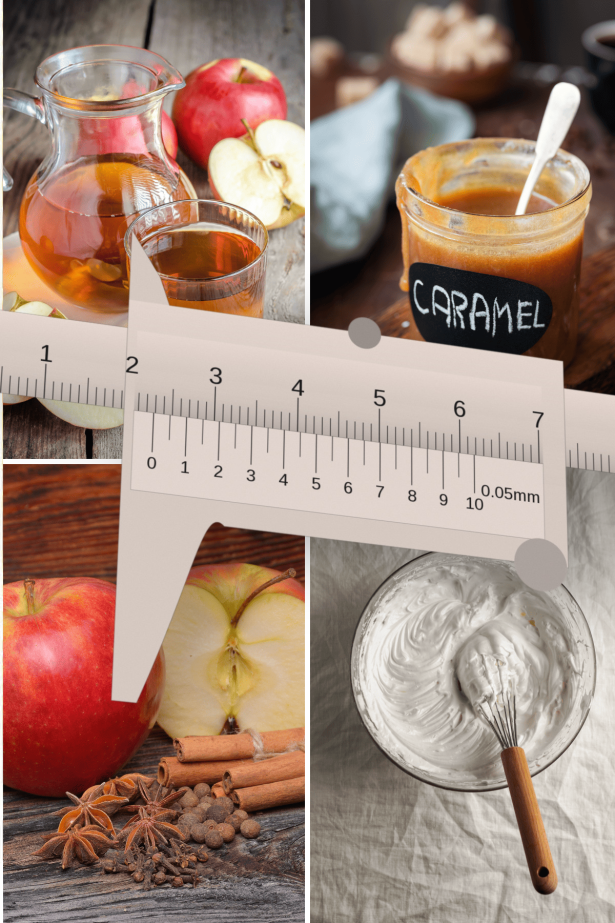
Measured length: 22.8 mm
